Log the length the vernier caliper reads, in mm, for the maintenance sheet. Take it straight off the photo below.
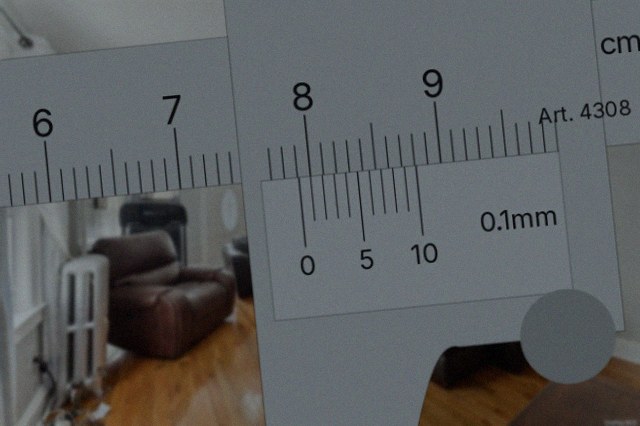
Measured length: 79.1 mm
